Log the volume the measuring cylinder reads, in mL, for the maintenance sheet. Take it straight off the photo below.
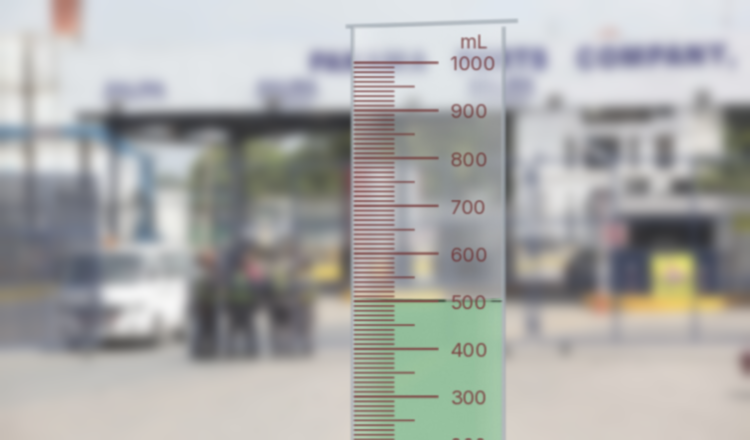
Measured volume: 500 mL
